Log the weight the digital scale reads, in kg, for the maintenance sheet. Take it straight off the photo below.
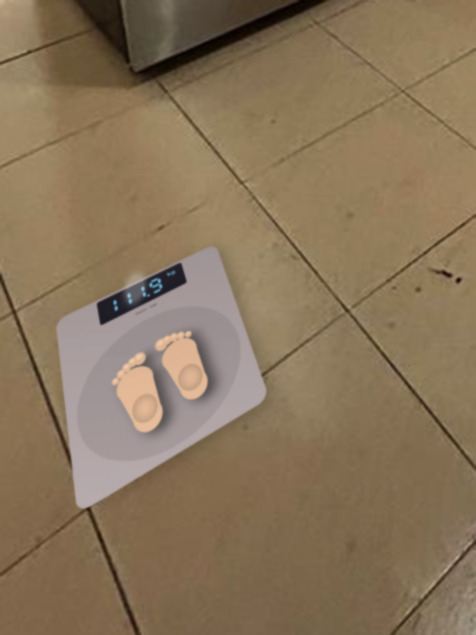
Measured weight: 111.9 kg
